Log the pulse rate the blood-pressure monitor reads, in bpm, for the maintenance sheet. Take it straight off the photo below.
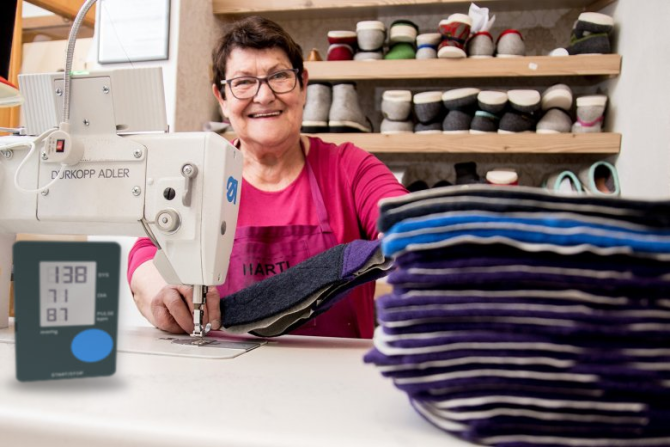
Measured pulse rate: 87 bpm
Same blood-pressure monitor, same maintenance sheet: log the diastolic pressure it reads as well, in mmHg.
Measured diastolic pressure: 71 mmHg
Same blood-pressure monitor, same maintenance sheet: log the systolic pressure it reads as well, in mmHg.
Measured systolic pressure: 138 mmHg
